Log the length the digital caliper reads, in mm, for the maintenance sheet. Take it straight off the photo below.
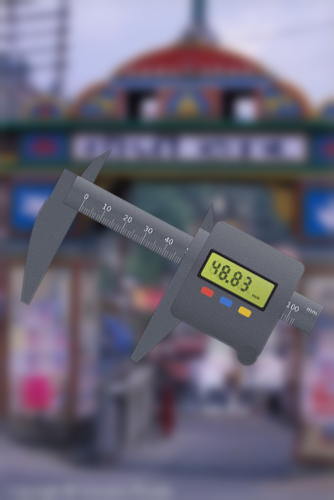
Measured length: 48.83 mm
